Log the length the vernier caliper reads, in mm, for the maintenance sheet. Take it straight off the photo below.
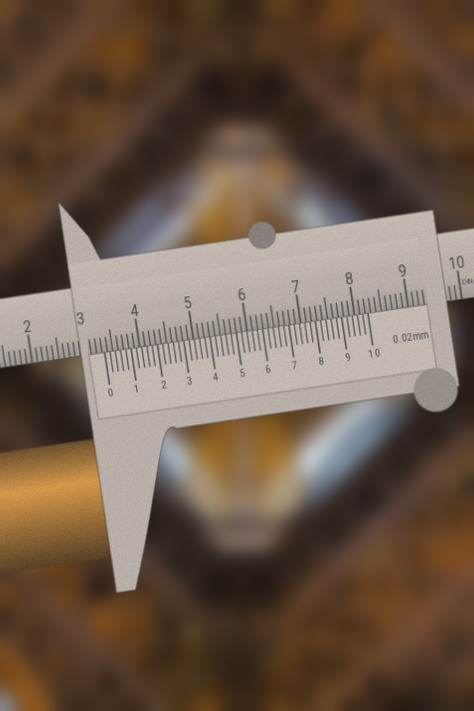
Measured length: 33.5 mm
